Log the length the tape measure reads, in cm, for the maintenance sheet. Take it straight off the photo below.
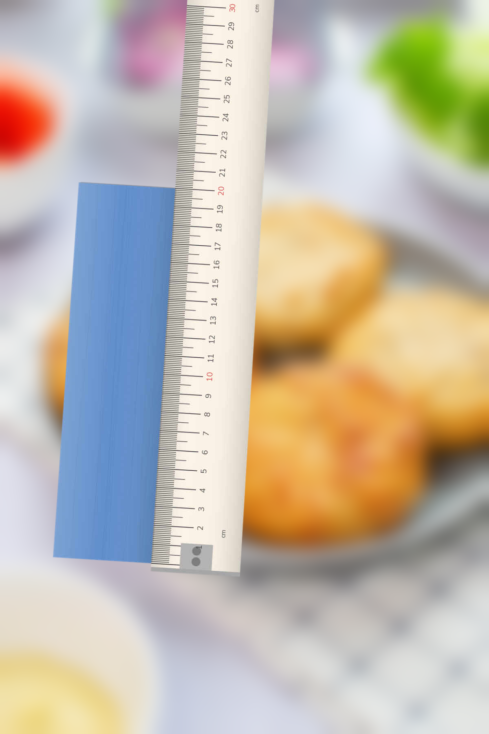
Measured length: 20 cm
